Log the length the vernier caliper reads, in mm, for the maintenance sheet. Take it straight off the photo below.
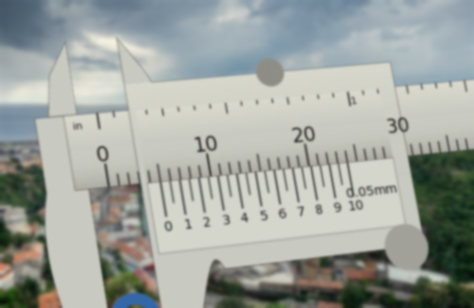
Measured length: 5.0 mm
